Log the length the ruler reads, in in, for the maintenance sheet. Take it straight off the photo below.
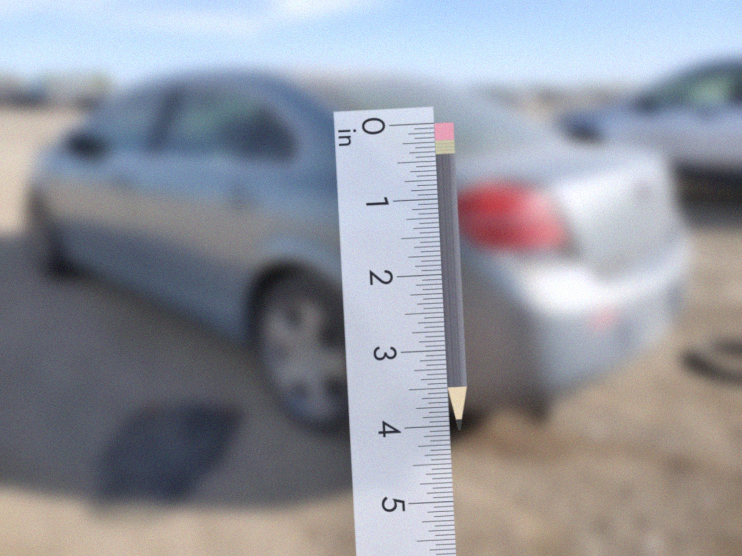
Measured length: 4.0625 in
